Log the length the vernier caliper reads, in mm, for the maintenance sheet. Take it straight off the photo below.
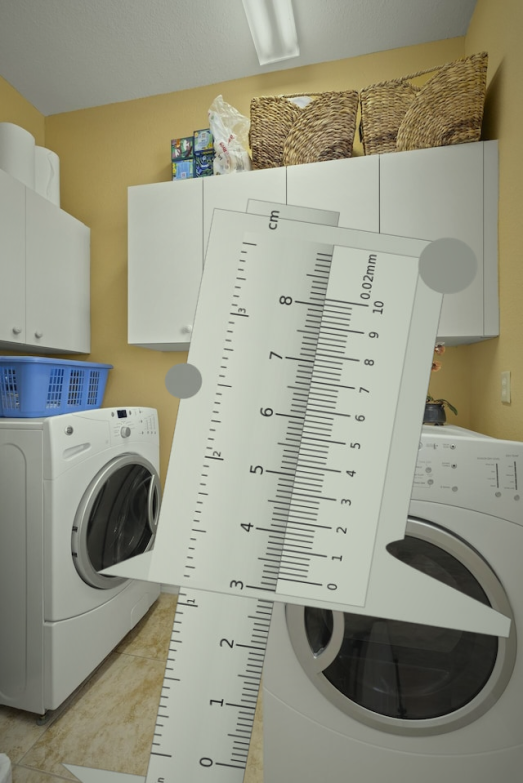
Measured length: 32.2 mm
